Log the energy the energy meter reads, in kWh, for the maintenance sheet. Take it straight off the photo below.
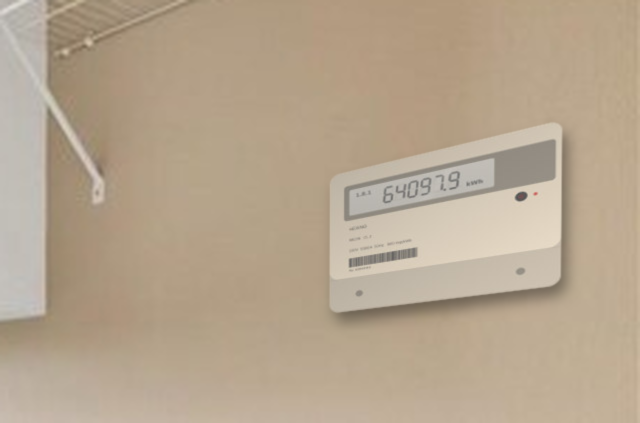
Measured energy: 64097.9 kWh
